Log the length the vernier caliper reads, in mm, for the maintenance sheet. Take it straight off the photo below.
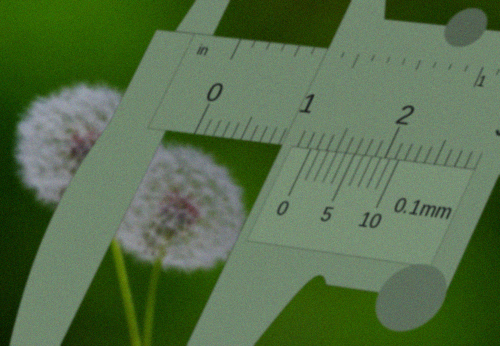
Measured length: 12.4 mm
